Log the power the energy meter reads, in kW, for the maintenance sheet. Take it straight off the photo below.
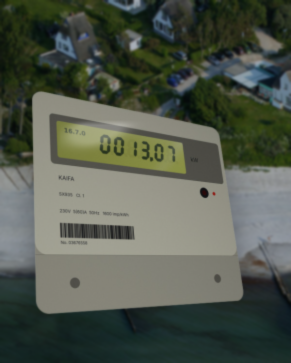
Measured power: 13.07 kW
